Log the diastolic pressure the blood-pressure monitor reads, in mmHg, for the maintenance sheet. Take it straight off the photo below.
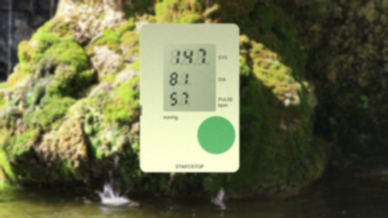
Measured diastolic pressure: 81 mmHg
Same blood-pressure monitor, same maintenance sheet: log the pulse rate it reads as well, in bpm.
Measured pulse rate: 57 bpm
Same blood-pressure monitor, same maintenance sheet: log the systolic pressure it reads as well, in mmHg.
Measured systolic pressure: 147 mmHg
